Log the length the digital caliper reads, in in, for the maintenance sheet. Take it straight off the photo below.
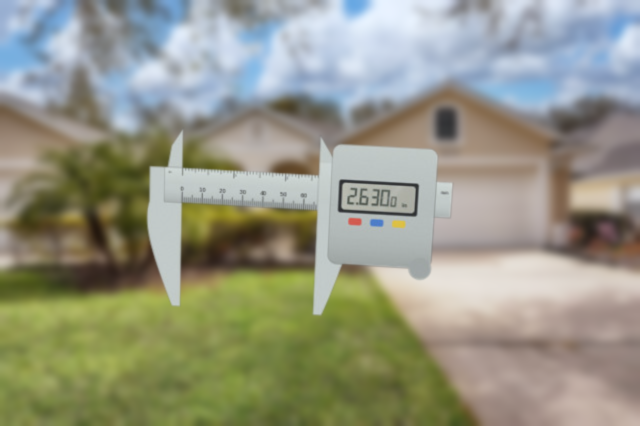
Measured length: 2.6300 in
